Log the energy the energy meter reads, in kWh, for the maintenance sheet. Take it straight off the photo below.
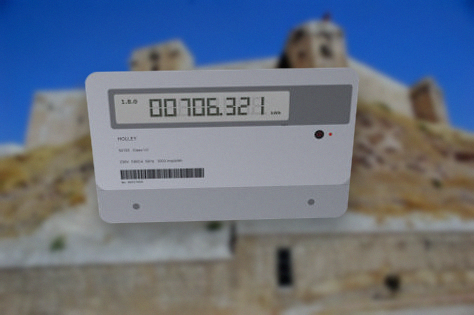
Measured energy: 706.321 kWh
